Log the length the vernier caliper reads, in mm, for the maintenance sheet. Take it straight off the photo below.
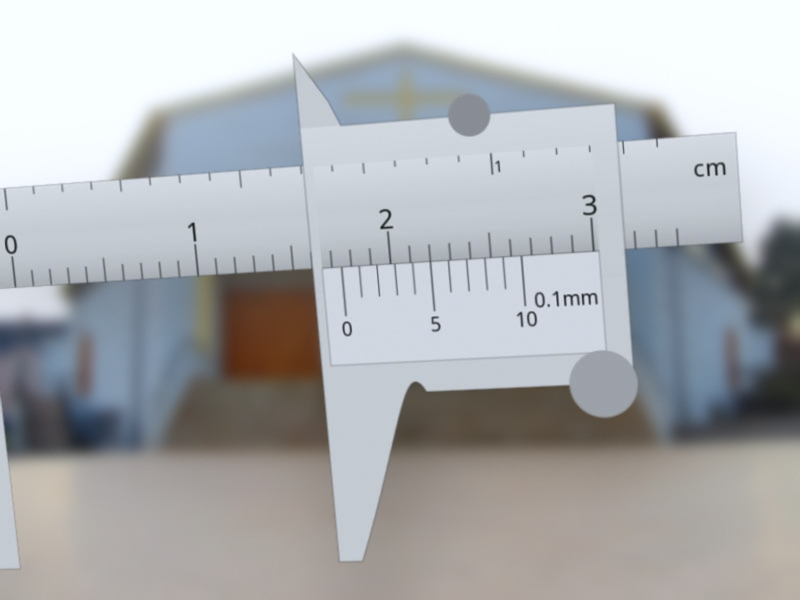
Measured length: 17.5 mm
